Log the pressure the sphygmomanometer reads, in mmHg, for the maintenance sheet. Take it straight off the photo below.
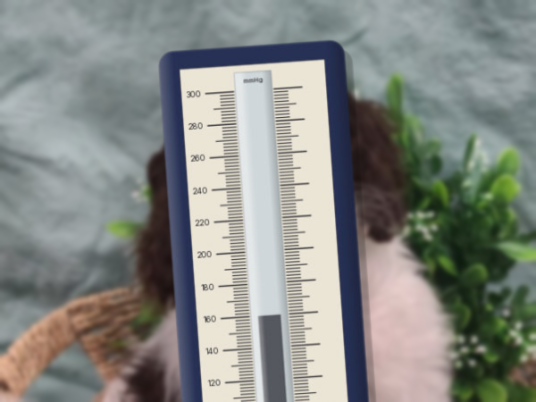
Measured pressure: 160 mmHg
